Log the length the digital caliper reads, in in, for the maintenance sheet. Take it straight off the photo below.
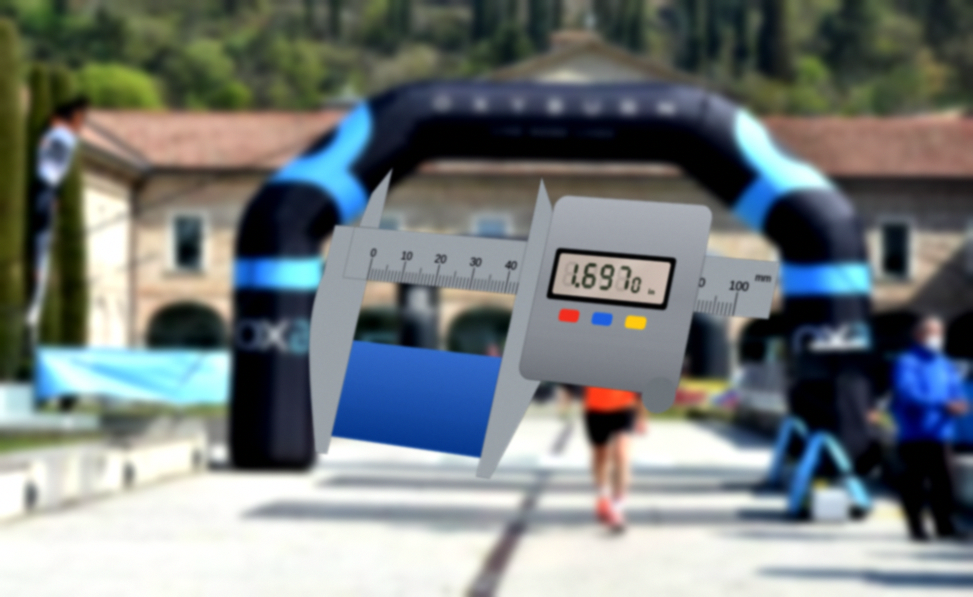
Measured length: 1.6970 in
